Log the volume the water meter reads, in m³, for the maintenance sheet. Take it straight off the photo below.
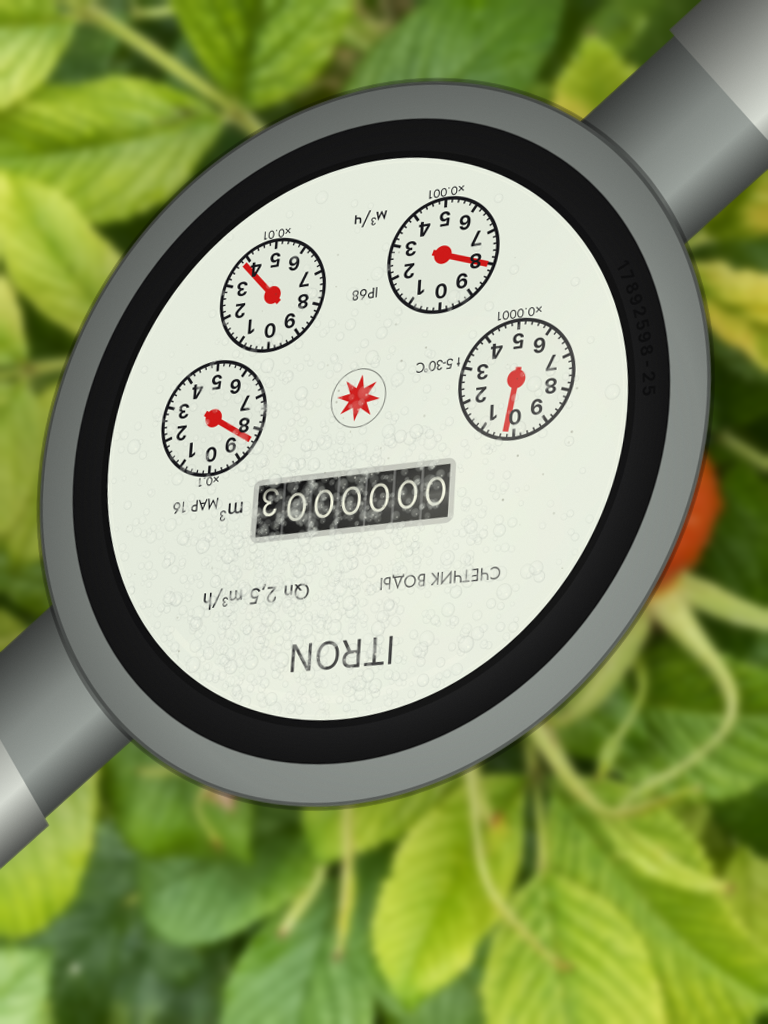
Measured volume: 2.8380 m³
